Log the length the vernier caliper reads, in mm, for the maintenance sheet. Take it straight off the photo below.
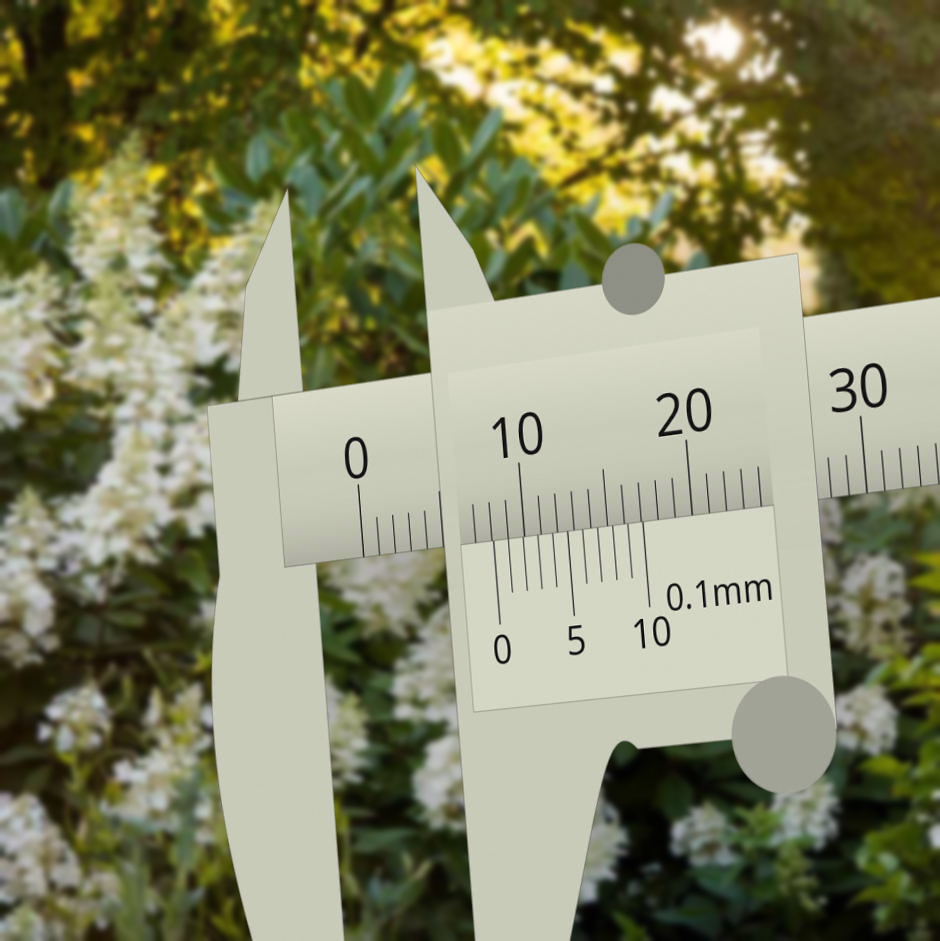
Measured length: 8.1 mm
